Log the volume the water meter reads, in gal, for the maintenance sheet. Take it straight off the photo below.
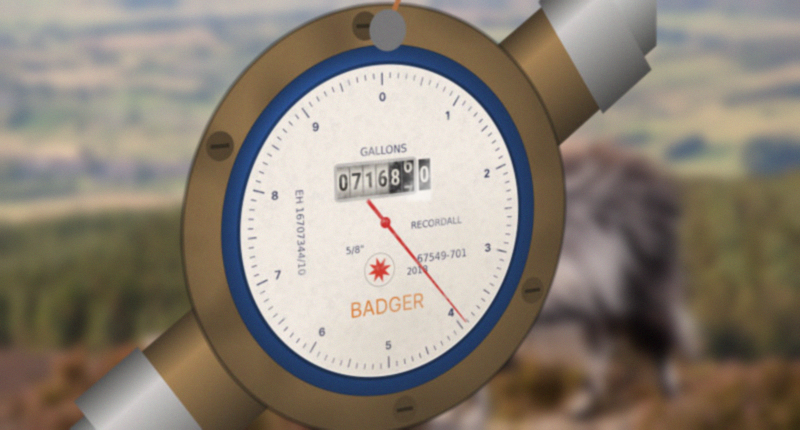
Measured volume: 716863.9 gal
